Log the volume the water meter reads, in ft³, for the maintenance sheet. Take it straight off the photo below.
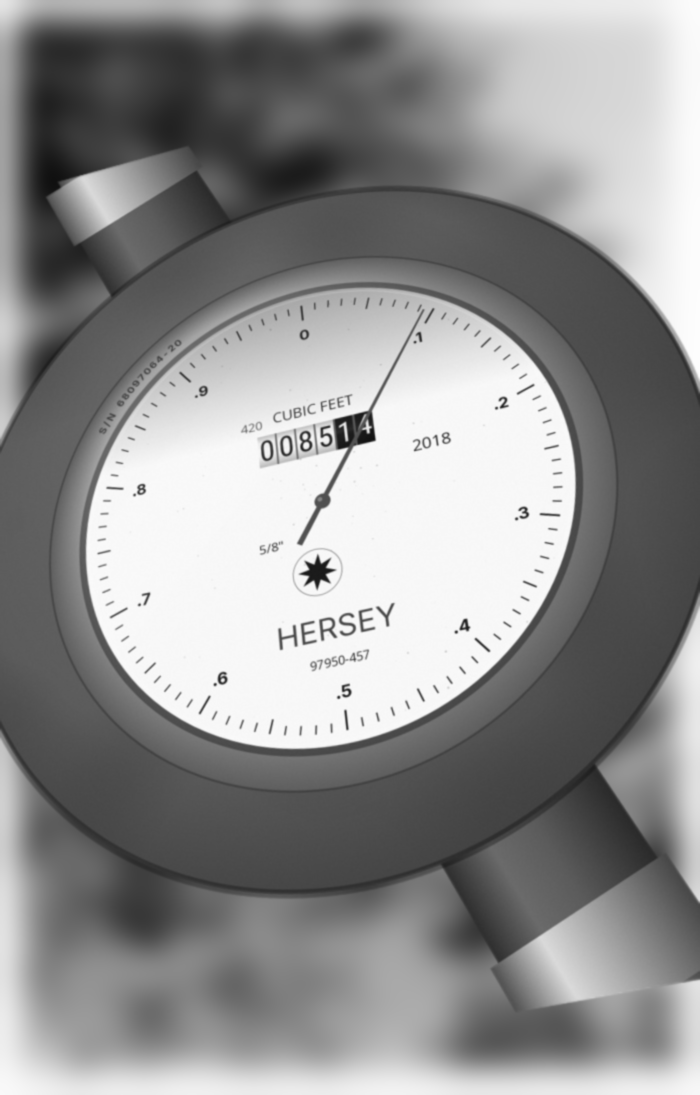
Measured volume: 8514.09 ft³
